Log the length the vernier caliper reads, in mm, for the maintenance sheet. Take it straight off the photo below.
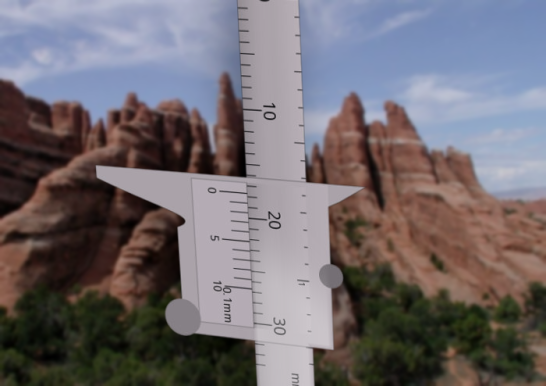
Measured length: 17.7 mm
